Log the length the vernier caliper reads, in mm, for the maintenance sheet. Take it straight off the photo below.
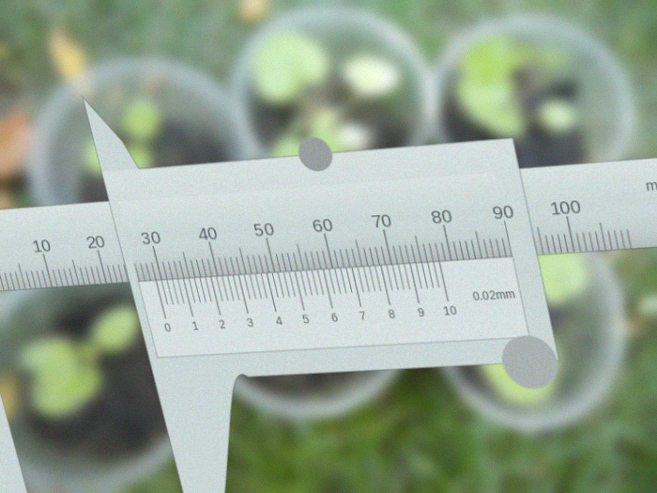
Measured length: 29.0 mm
